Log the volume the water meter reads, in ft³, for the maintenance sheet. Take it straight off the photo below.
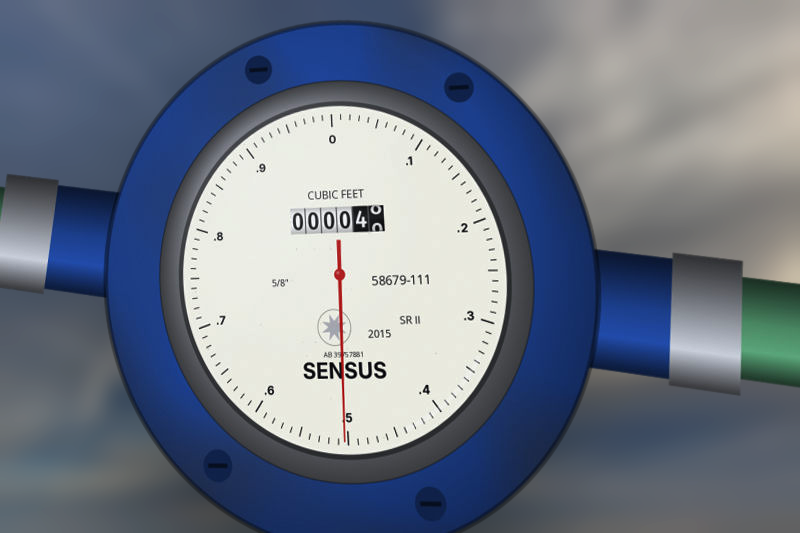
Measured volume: 48.50 ft³
